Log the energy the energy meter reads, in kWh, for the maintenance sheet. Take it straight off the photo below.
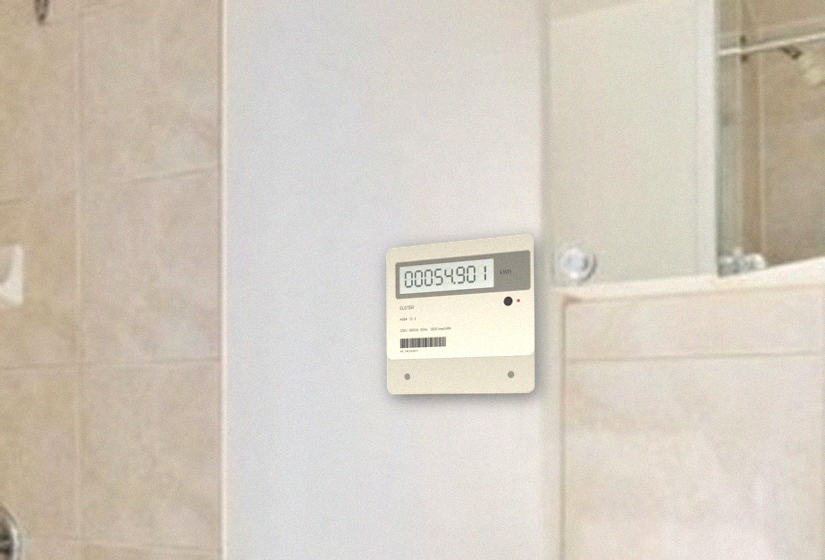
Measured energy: 54.901 kWh
